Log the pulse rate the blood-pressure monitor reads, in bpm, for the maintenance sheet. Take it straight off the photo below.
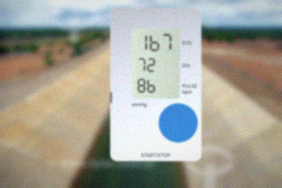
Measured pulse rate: 86 bpm
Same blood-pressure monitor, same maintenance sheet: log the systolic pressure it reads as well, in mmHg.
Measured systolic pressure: 167 mmHg
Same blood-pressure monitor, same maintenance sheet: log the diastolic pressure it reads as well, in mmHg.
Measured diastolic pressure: 72 mmHg
